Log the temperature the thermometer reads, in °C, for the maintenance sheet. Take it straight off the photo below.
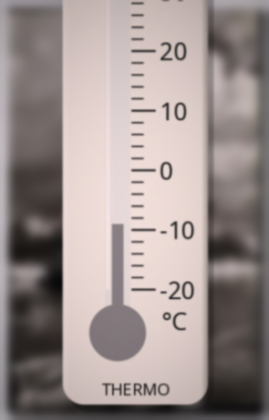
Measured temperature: -9 °C
